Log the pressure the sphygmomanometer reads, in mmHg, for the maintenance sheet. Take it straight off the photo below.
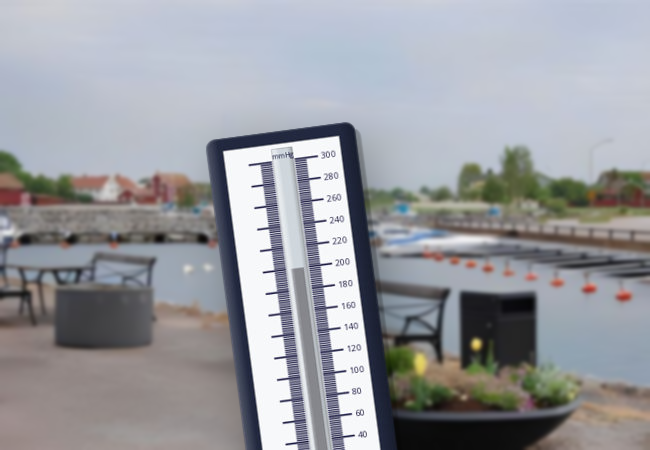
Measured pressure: 200 mmHg
